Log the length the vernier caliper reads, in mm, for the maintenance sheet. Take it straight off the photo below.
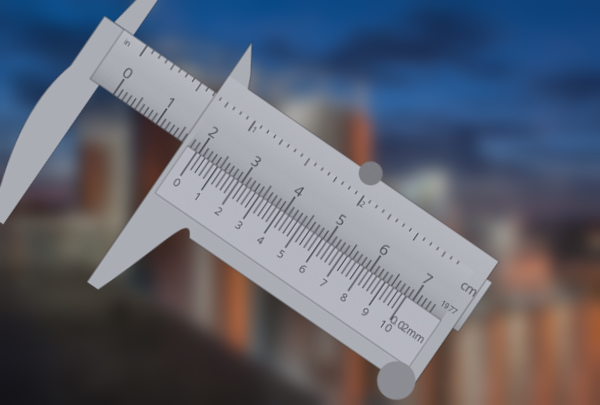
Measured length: 19.5 mm
